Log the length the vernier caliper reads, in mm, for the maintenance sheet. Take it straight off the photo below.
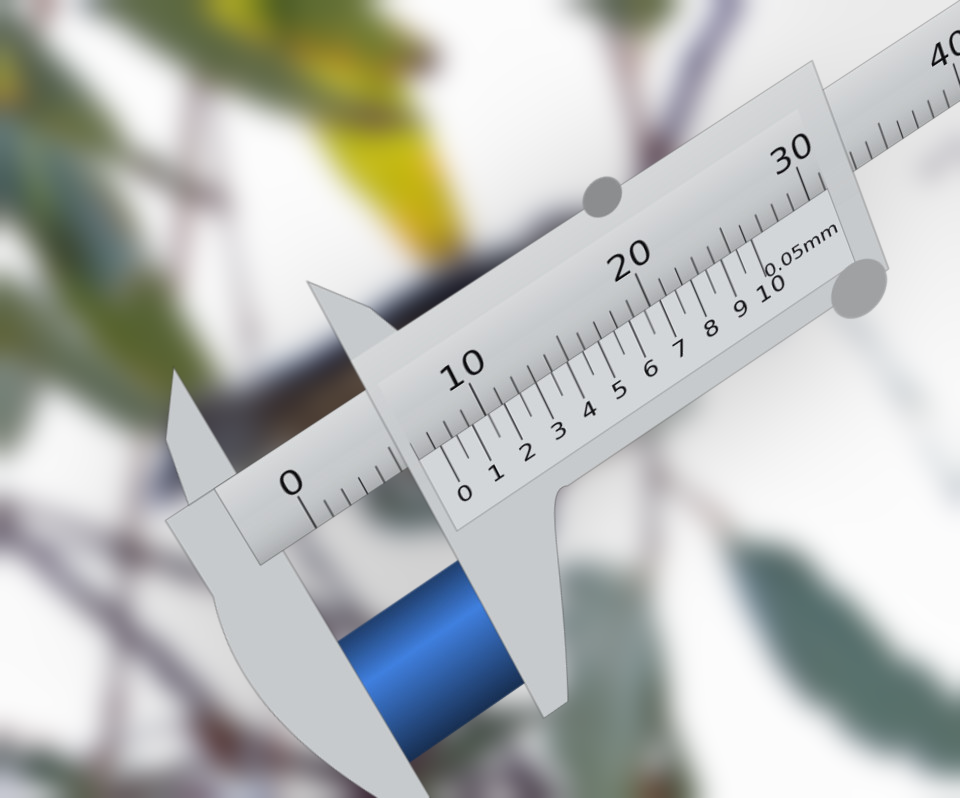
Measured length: 7.3 mm
